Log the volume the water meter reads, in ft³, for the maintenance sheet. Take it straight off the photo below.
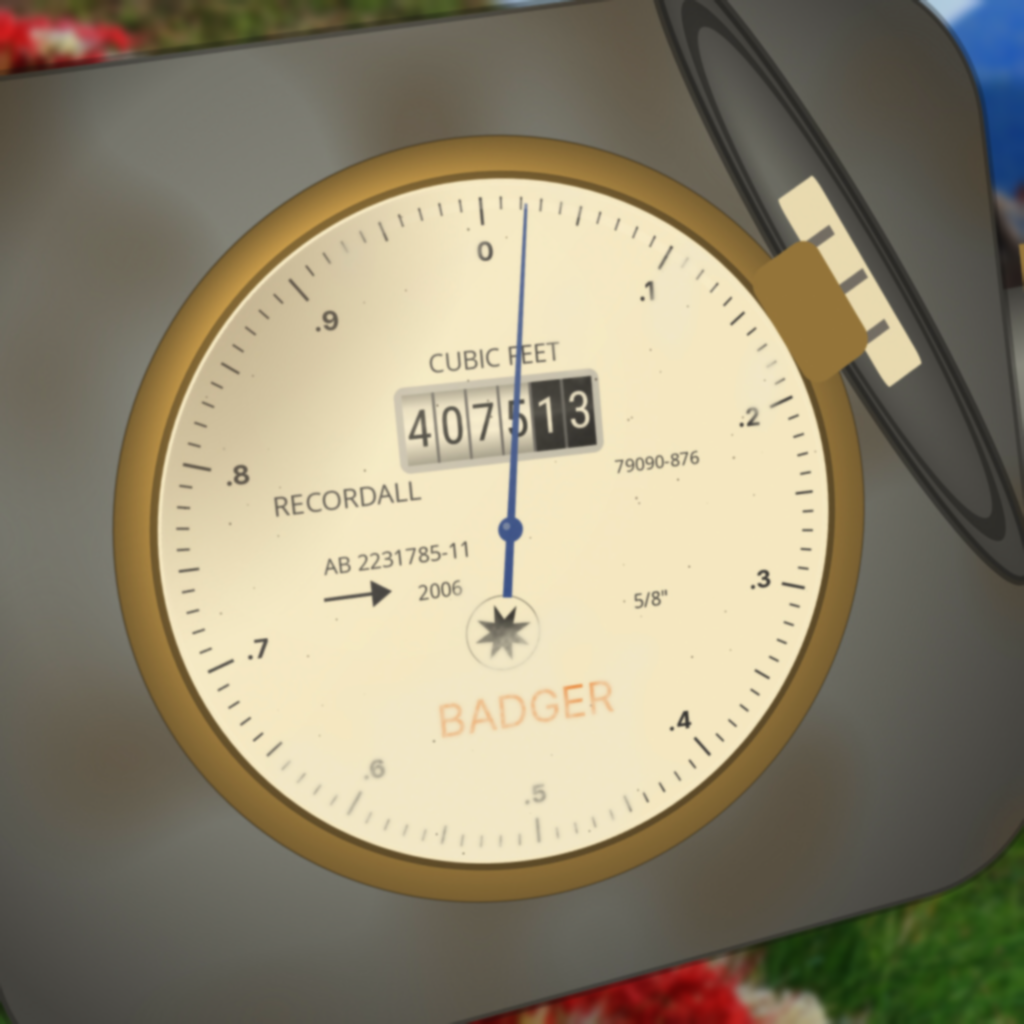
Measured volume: 407513.02 ft³
